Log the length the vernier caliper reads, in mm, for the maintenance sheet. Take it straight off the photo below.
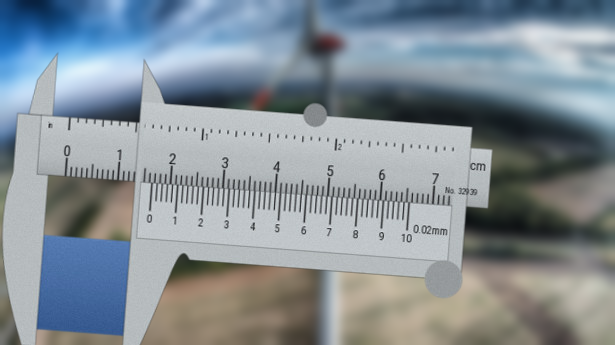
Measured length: 16.5 mm
